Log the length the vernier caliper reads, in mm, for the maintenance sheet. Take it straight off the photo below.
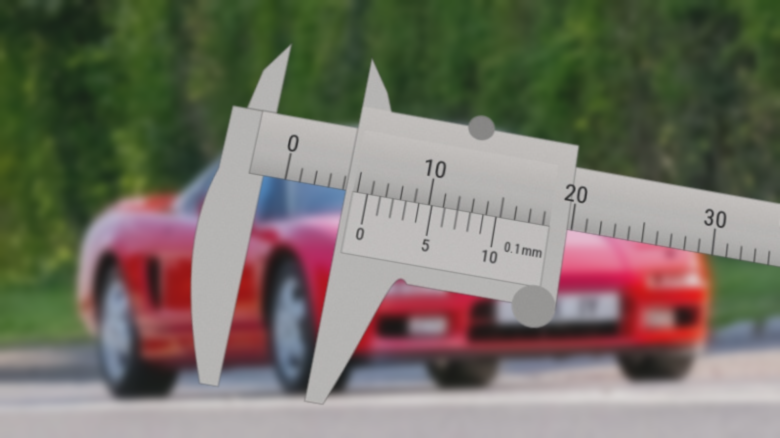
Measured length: 5.7 mm
